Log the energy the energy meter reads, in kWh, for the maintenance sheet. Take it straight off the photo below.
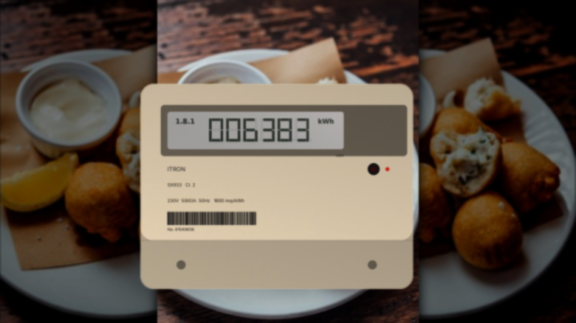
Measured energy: 6383 kWh
